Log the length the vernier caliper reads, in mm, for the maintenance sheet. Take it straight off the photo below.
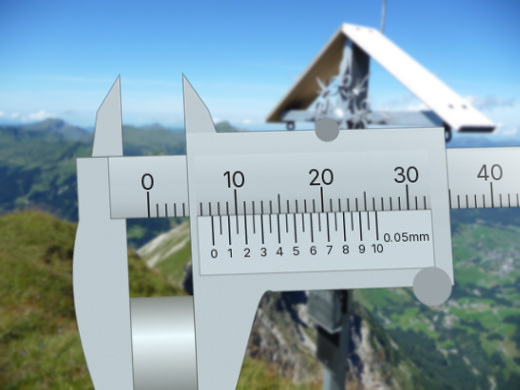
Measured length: 7.2 mm
